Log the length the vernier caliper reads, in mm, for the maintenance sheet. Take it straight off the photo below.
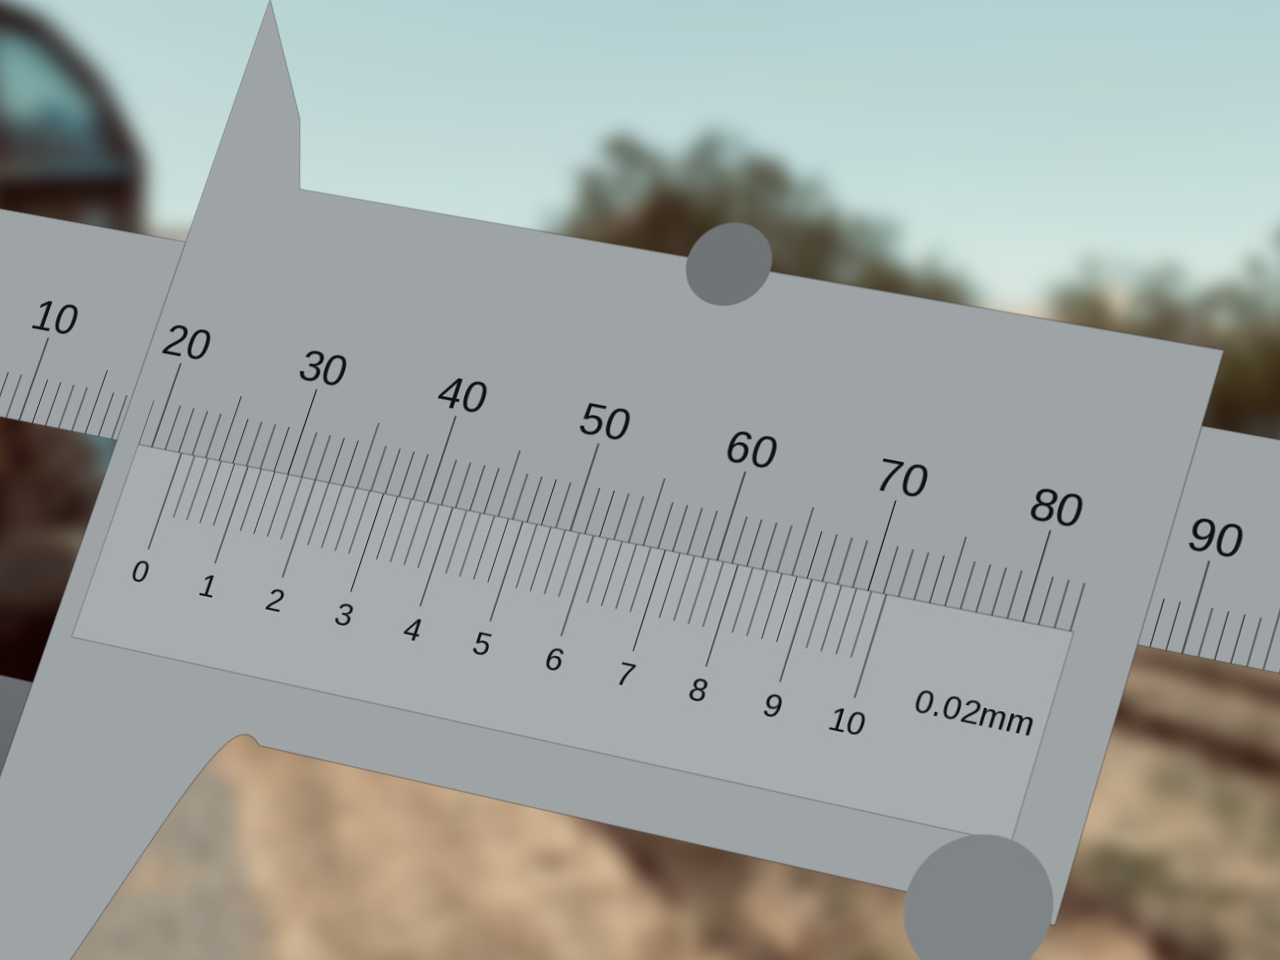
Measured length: 22.2 mm
